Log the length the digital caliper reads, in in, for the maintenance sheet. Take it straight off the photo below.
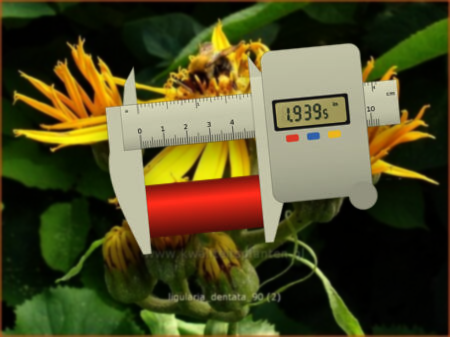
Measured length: 1.9395 in
